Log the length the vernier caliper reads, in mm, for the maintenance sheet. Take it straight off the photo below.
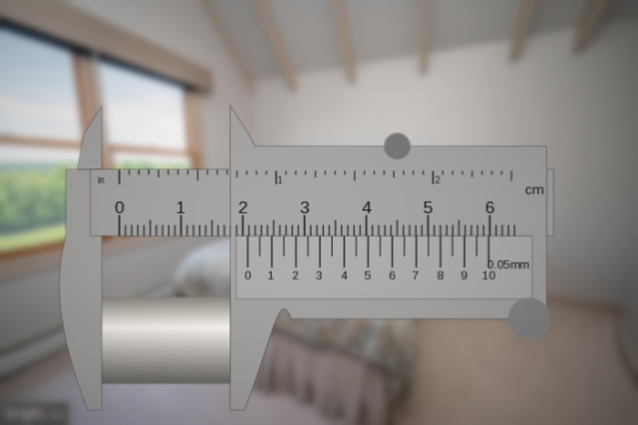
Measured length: 20.8 mm
